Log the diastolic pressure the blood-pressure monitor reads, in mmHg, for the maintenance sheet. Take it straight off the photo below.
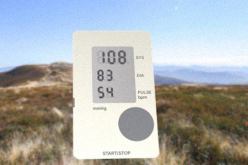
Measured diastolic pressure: 83 mmHg
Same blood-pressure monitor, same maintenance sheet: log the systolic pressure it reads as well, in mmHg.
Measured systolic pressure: 108 mmHg
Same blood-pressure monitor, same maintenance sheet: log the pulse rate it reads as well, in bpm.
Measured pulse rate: 54 bpm
